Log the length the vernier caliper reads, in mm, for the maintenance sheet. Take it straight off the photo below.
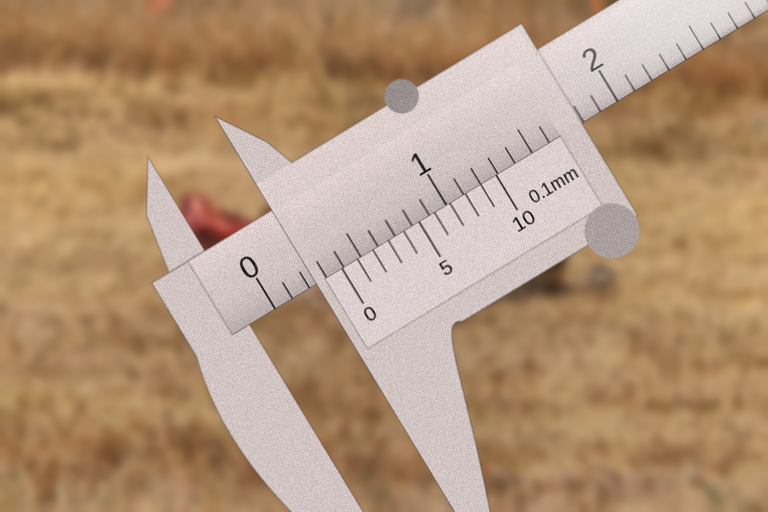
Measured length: 3.9 mm
